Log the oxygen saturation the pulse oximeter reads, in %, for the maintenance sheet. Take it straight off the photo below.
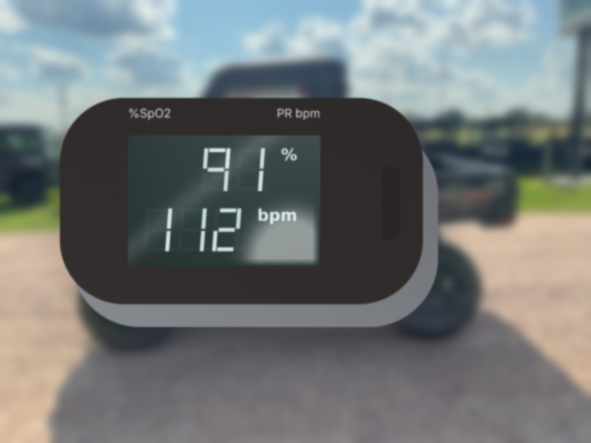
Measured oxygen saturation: 91 %
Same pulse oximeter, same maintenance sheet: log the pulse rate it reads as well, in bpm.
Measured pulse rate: 112 bpm
